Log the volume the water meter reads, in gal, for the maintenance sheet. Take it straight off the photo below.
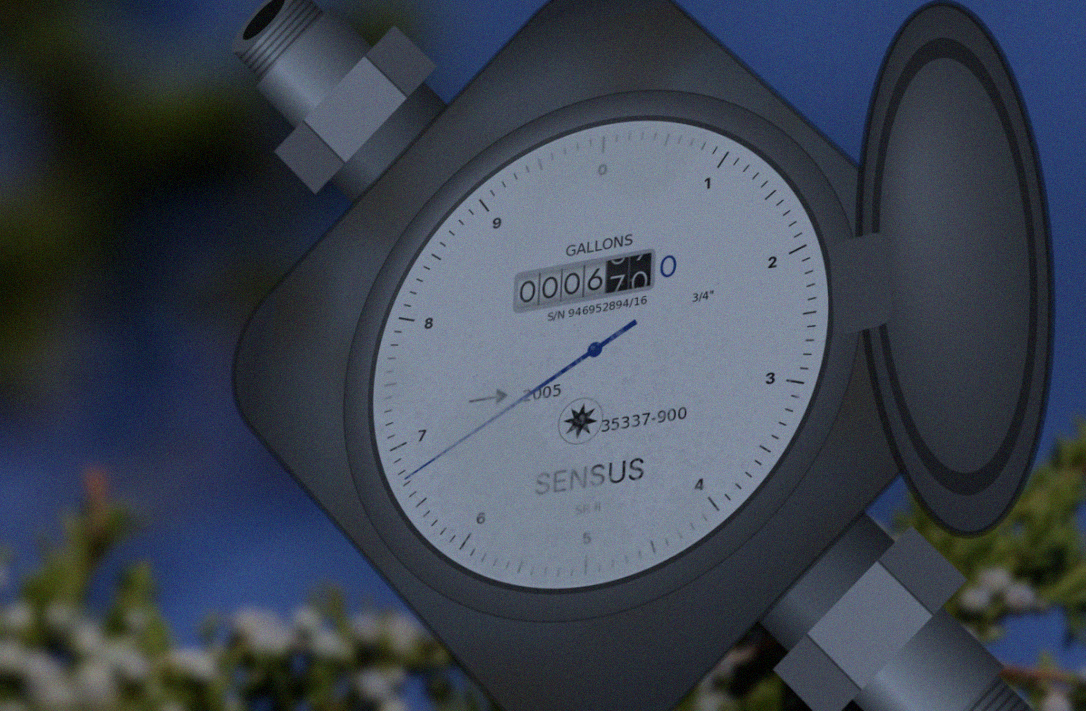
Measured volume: 6696.7 gal
